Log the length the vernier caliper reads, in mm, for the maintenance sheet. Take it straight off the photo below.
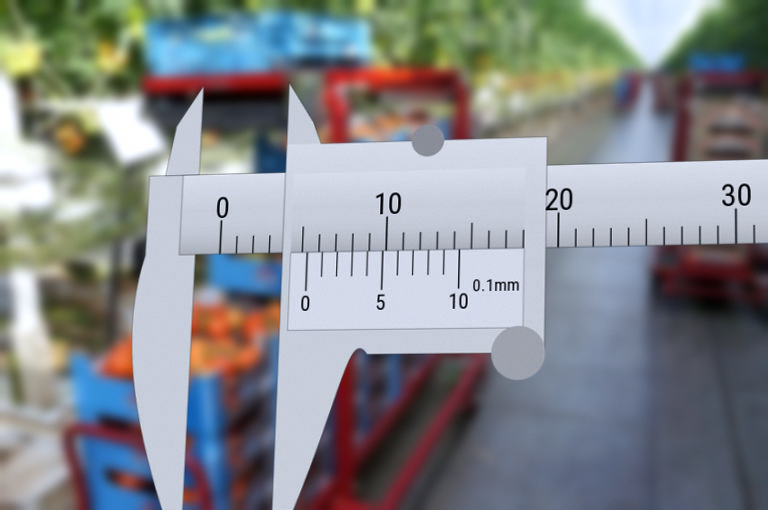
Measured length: 5.3 mm
